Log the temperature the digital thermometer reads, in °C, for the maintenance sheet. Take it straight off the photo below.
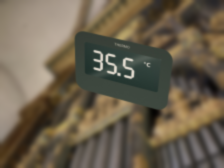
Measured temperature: 35.5 °C
